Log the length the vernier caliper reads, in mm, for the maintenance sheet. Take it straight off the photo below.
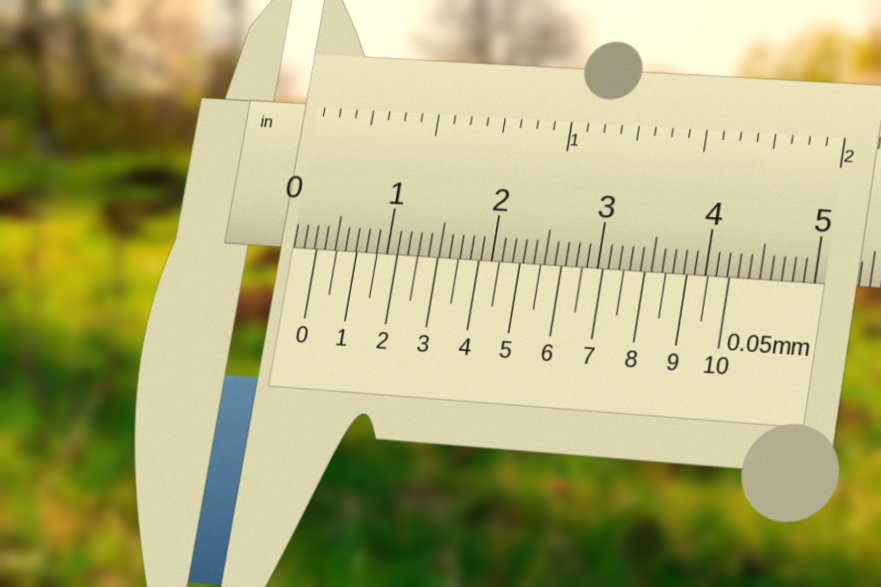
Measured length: 3.2 mm
